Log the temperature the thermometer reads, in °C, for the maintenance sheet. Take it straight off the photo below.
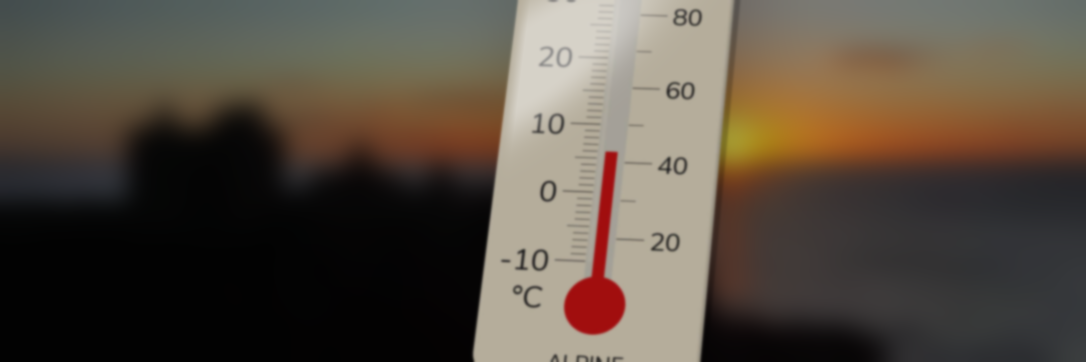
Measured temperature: 6 °C
